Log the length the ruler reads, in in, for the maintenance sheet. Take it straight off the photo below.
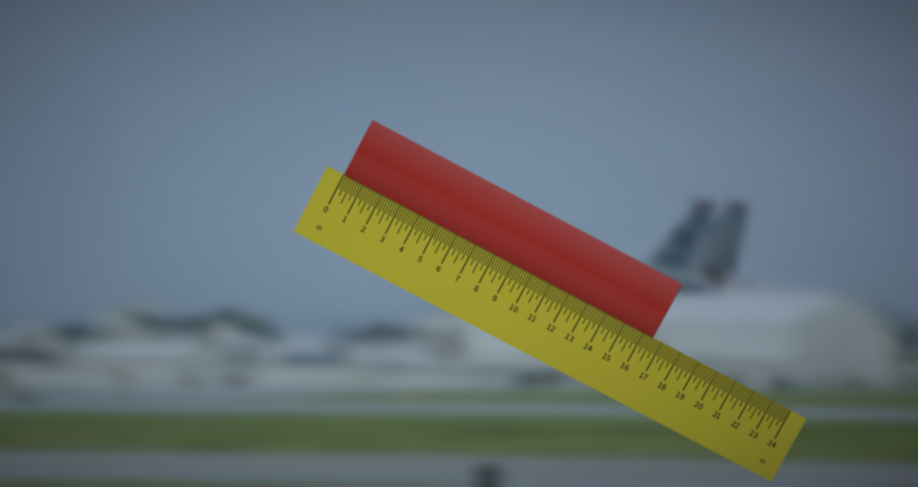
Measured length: 16.5 in
